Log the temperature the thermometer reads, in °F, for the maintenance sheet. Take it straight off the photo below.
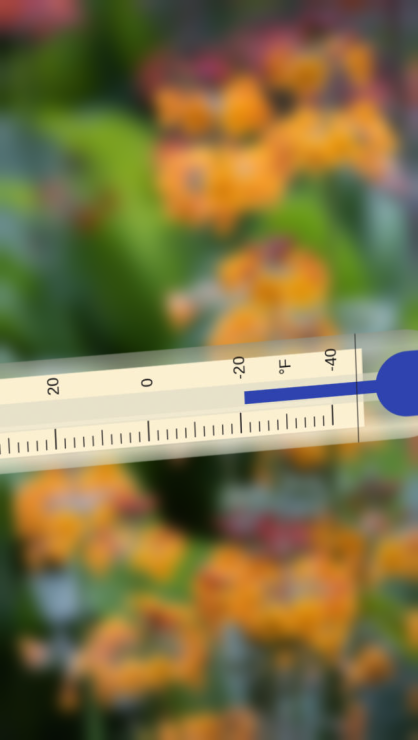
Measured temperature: -21 °F
